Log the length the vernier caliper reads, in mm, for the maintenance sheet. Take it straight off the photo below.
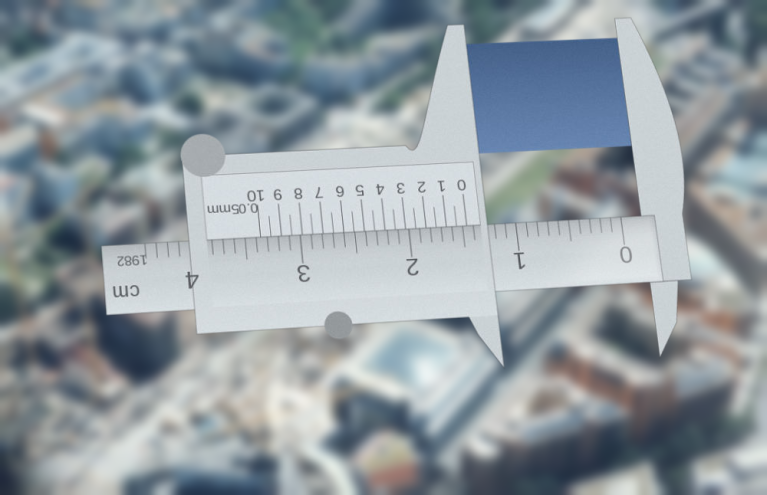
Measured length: 14.6 mm
